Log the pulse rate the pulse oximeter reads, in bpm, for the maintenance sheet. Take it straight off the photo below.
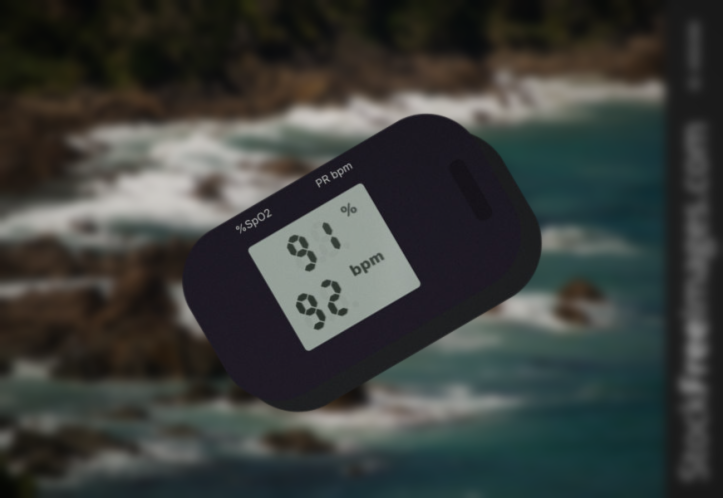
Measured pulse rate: 92 bpm
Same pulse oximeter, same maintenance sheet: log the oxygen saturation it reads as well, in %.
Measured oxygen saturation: 91 %
